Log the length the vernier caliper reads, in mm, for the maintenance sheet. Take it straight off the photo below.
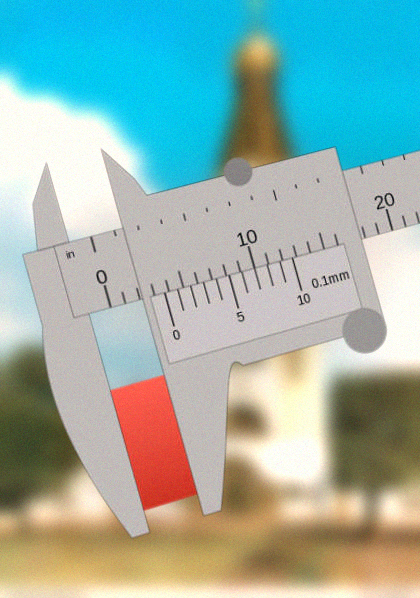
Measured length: 3.7 mm
